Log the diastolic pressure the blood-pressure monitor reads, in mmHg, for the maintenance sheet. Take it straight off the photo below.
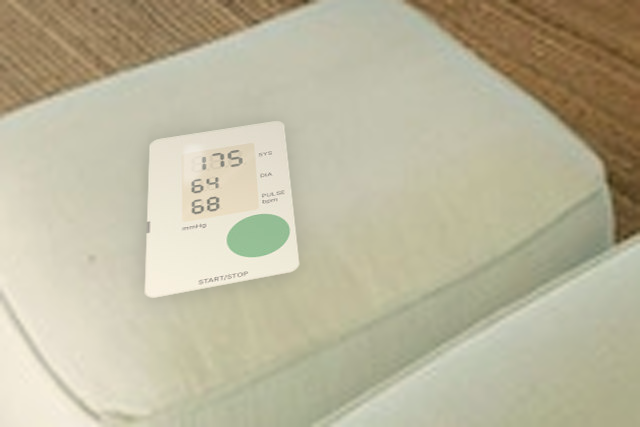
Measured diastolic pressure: 64 mmHg
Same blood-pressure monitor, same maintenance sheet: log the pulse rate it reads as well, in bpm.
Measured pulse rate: 68 bpm
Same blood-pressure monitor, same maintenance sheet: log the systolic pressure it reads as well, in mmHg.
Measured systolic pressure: 175 mmHg
